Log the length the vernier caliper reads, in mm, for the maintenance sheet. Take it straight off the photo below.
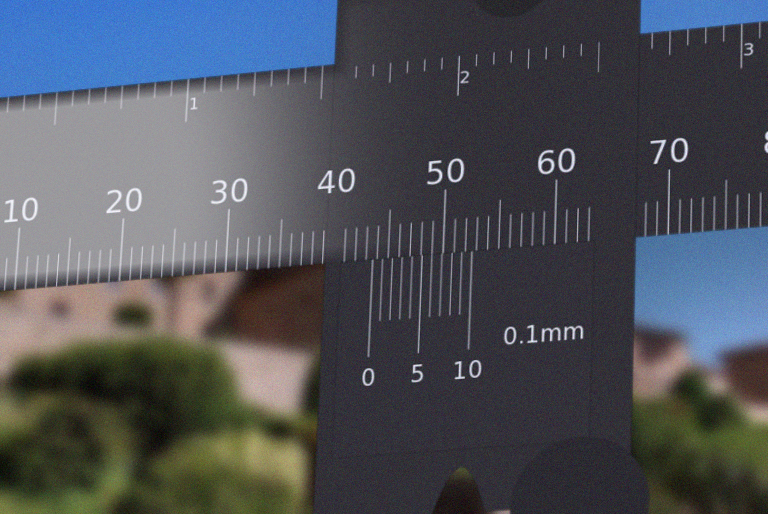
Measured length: 43.6 mm
